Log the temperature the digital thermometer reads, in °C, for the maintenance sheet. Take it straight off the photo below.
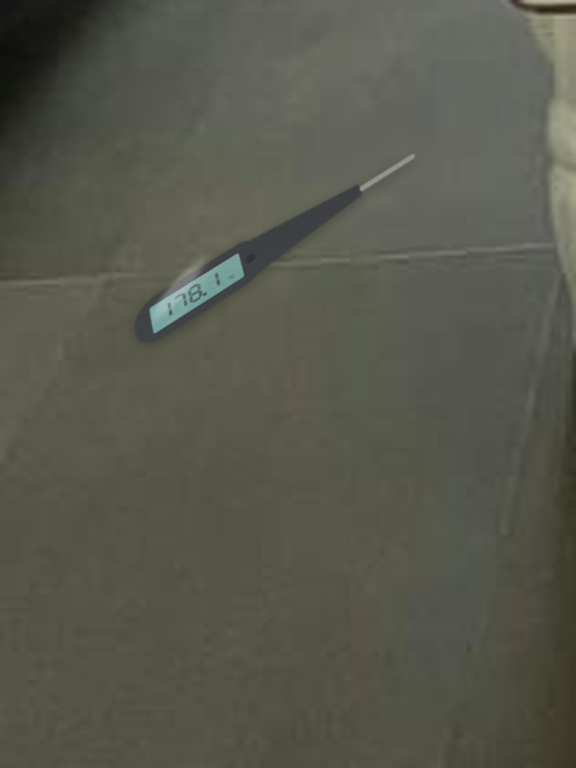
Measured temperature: 178.1 °C
